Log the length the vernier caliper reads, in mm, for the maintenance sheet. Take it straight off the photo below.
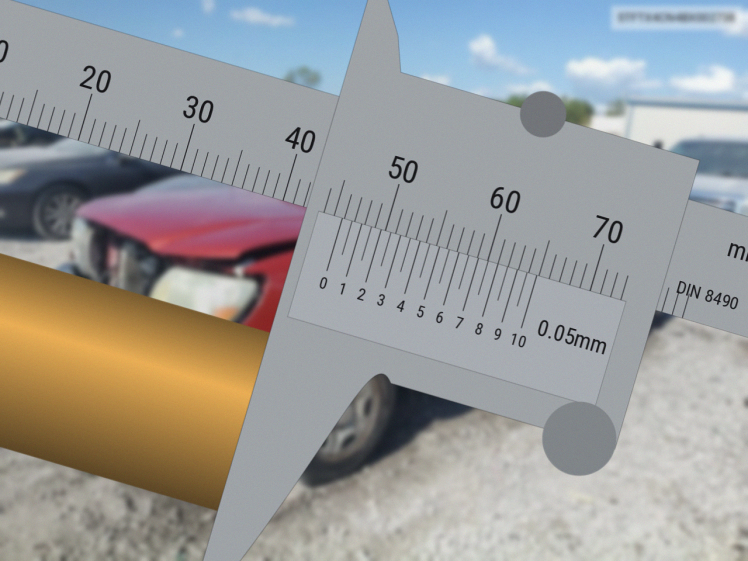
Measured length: 45.8 mm
